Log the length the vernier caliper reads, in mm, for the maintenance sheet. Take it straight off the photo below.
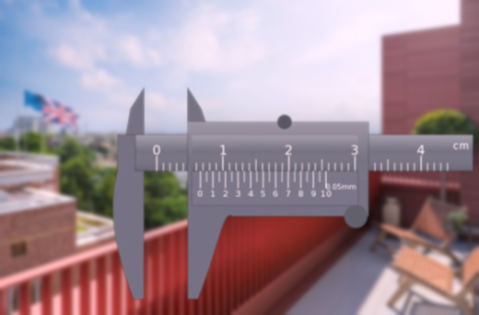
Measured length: 6.6 mm
